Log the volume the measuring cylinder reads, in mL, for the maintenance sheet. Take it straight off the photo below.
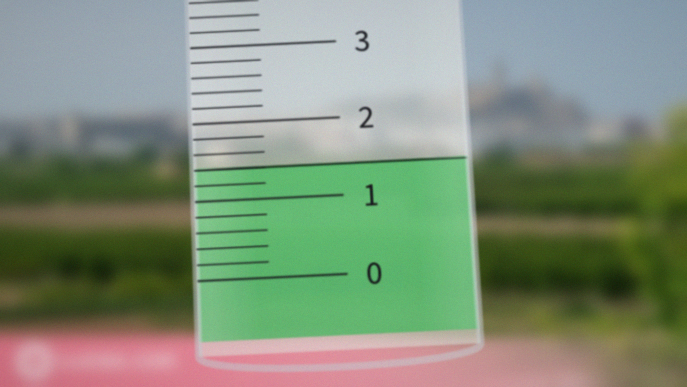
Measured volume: 1.4 mL
